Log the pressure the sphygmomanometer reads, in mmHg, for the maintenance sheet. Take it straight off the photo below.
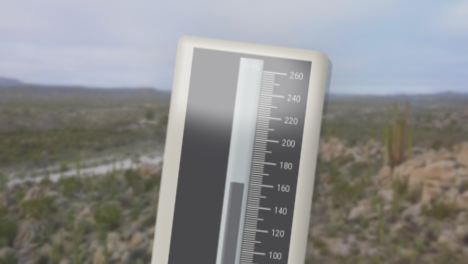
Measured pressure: 160 mmHg
